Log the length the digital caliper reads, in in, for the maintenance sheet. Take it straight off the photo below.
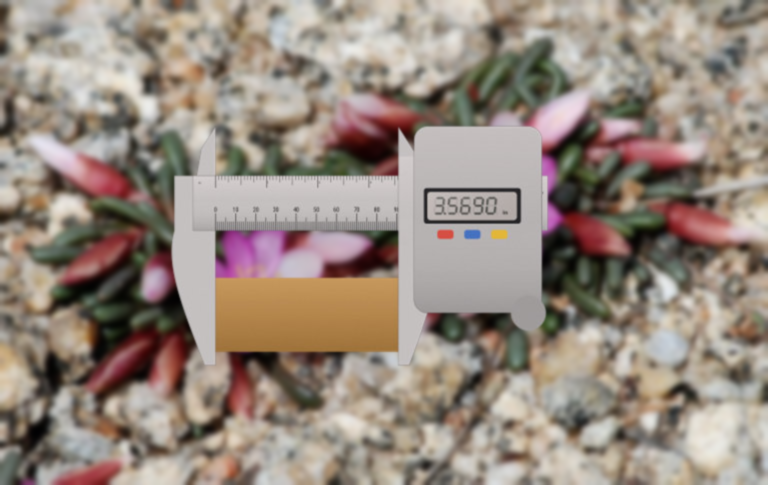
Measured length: 3.5690 in
